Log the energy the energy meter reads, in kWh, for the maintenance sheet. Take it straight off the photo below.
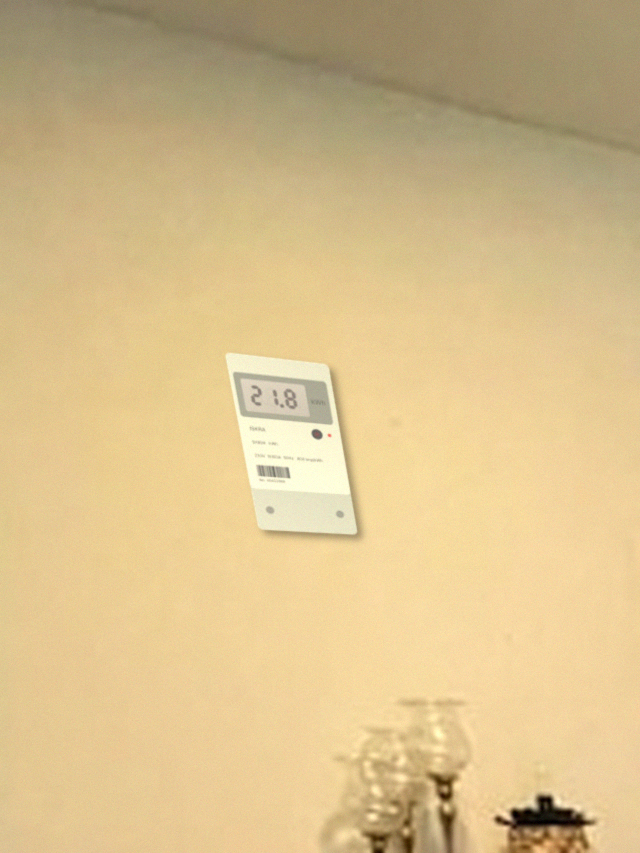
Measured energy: 21.8 kWh
